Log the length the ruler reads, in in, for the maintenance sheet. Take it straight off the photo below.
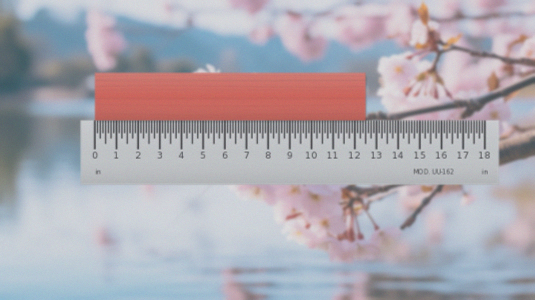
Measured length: 12.5 in
